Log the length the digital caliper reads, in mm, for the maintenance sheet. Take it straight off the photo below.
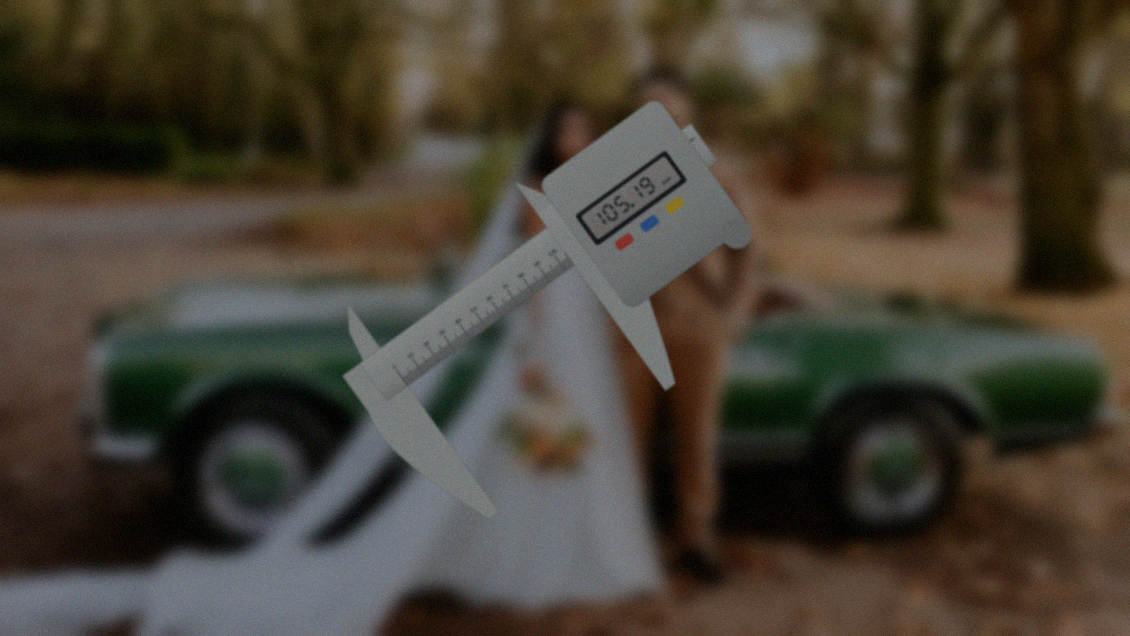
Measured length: 105.19 mm
